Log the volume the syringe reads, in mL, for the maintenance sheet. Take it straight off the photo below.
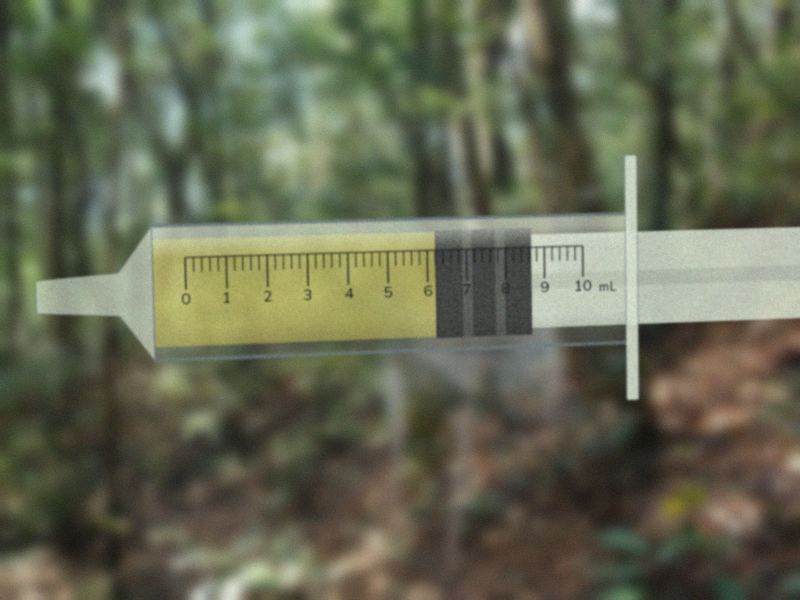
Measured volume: 6.2 mL
